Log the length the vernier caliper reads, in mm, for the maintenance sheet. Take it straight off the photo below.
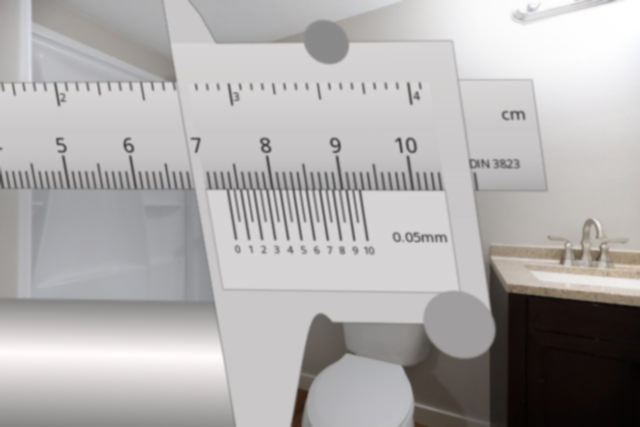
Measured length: 73.5 mm
